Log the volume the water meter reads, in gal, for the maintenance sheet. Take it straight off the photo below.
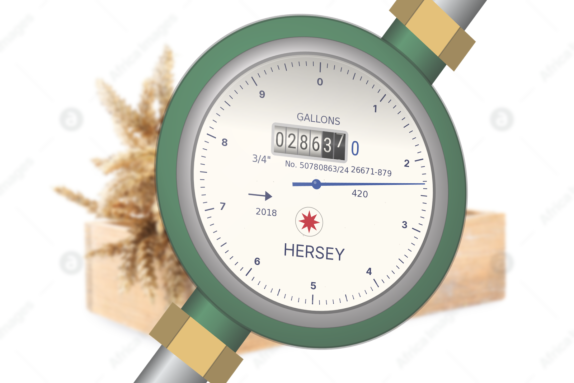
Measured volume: 286372.3 gal
